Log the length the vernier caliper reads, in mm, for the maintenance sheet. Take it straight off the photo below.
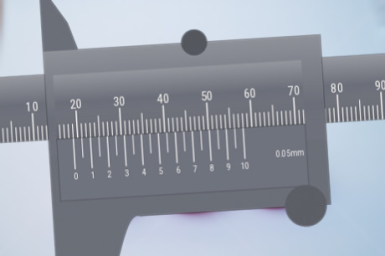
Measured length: 19.0 mm
